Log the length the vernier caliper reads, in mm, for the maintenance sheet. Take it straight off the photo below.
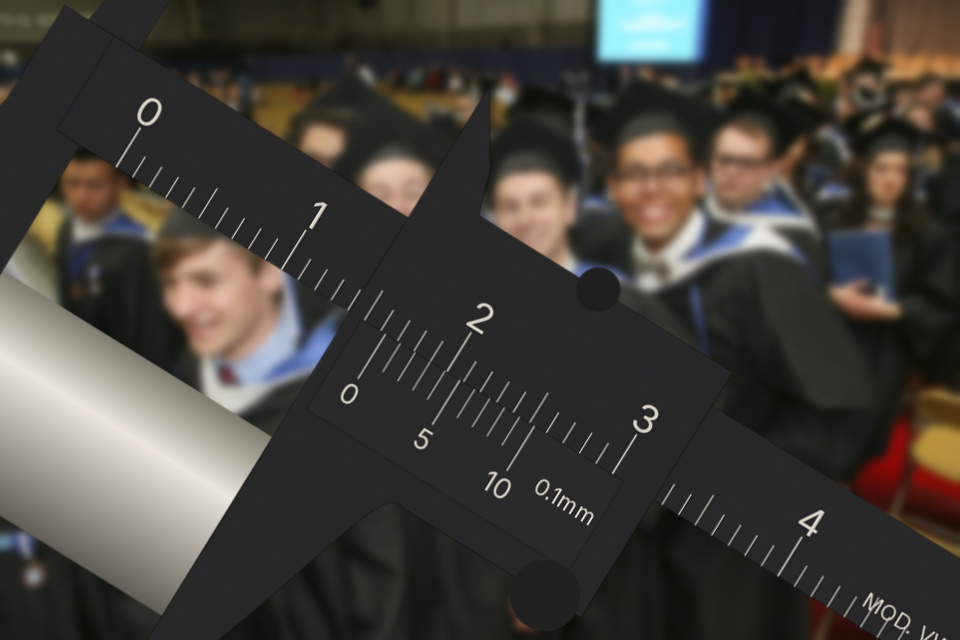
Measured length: 16.3 mm
